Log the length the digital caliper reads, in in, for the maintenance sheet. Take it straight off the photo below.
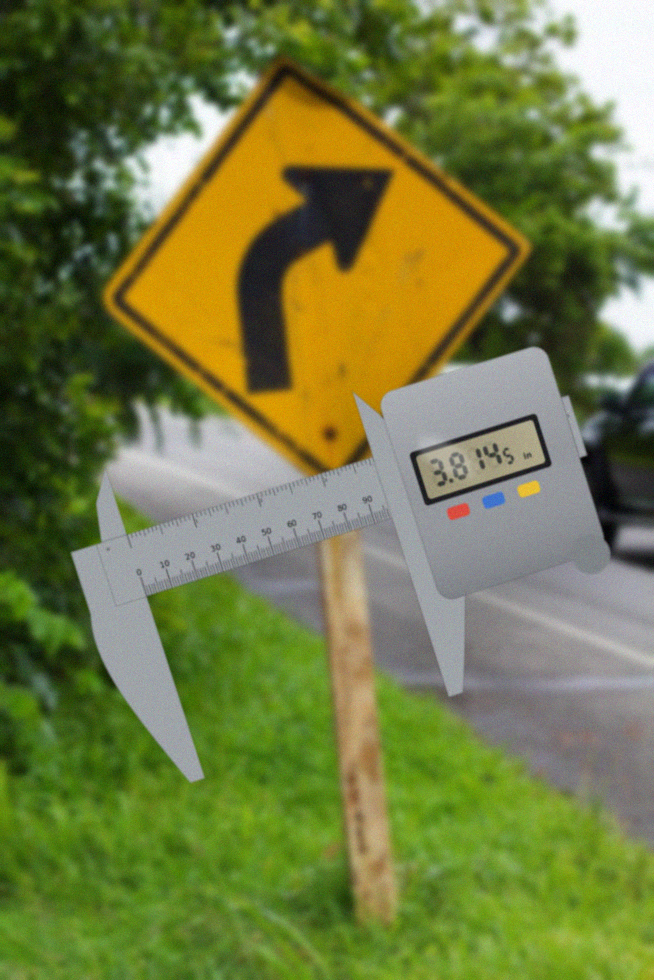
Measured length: 3.8145 in
